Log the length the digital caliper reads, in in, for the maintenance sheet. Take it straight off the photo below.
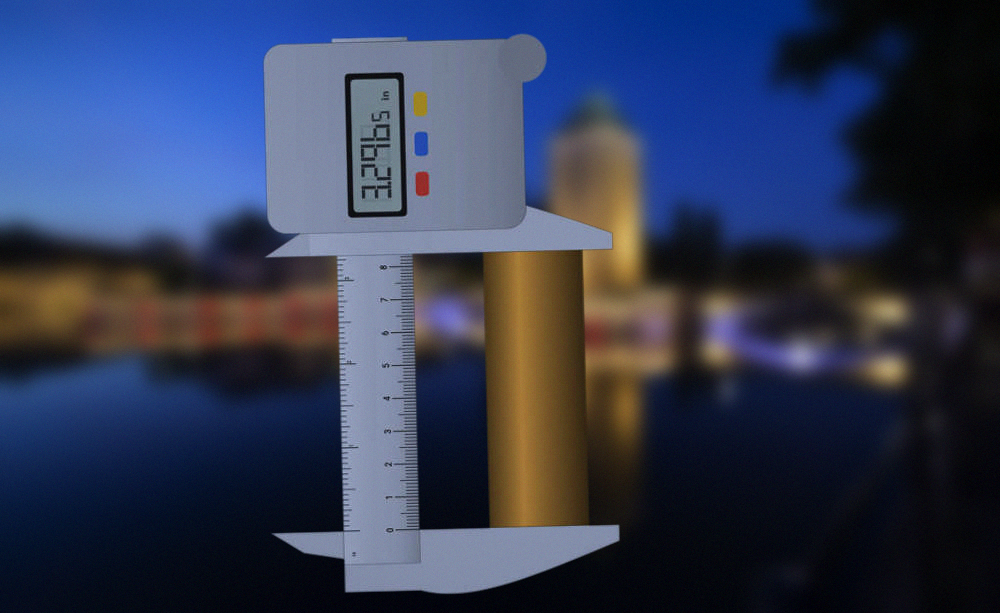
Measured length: 3.2965 in
